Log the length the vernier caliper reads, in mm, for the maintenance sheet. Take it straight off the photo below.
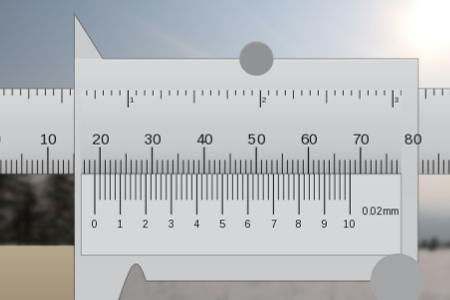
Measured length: 19.0 mm
